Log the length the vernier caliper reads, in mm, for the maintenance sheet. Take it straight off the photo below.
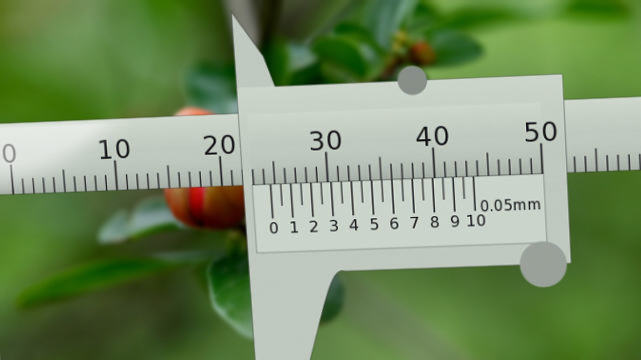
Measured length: 24.6 mm
